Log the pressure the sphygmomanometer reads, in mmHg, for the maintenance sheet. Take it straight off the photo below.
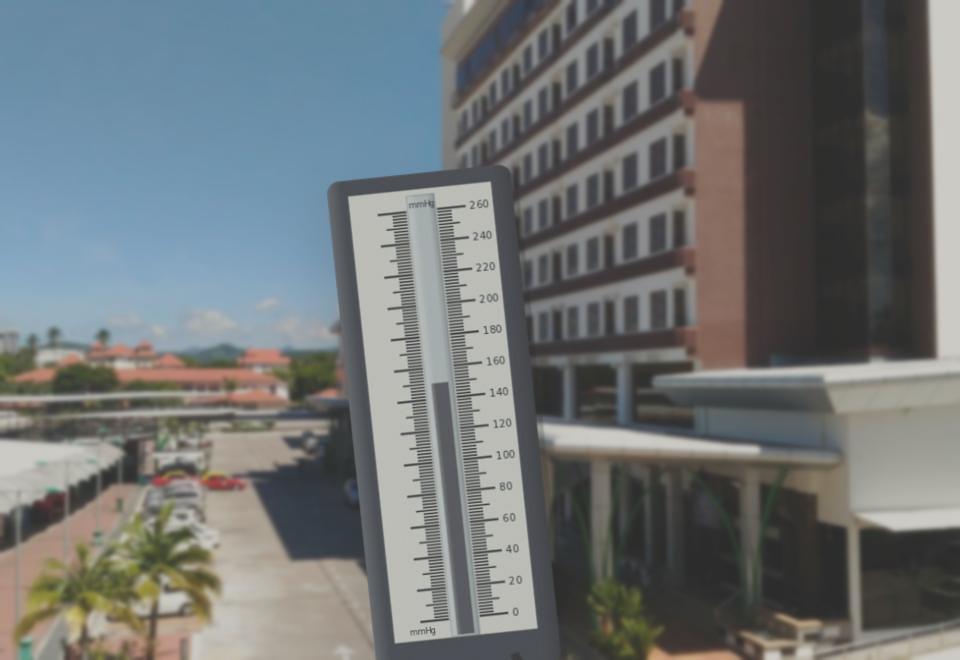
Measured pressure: 150 mmHg
